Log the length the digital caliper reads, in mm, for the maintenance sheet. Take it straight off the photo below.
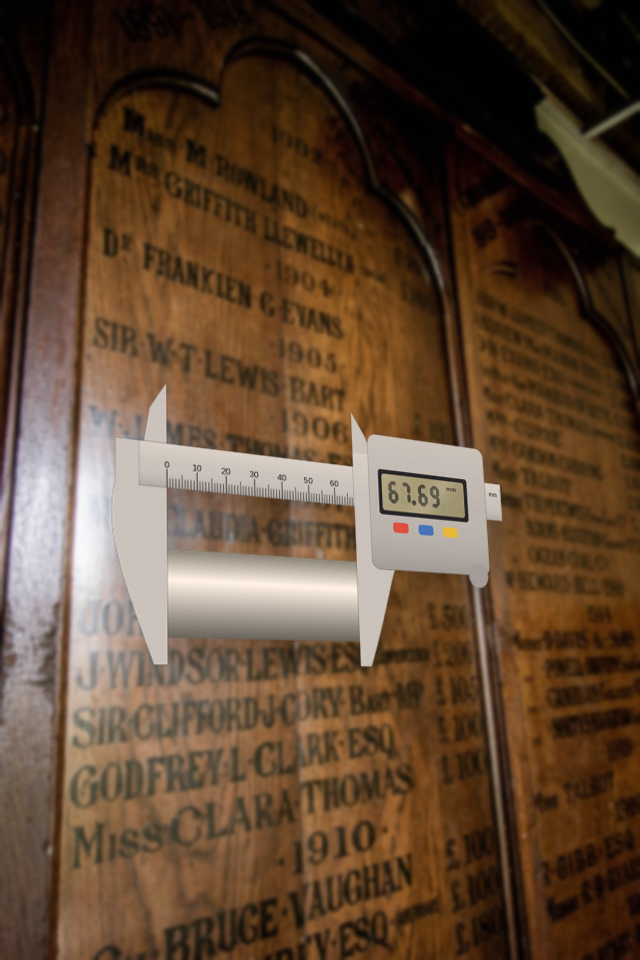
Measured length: 67.69 mm
